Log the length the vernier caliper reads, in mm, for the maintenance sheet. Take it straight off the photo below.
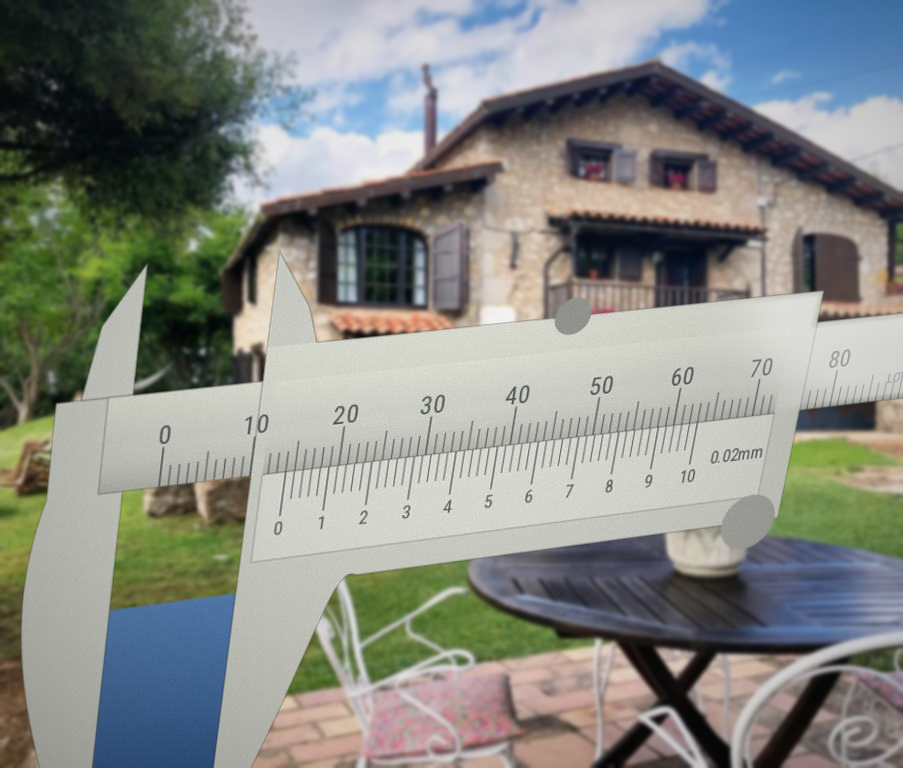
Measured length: 14.0 mm
